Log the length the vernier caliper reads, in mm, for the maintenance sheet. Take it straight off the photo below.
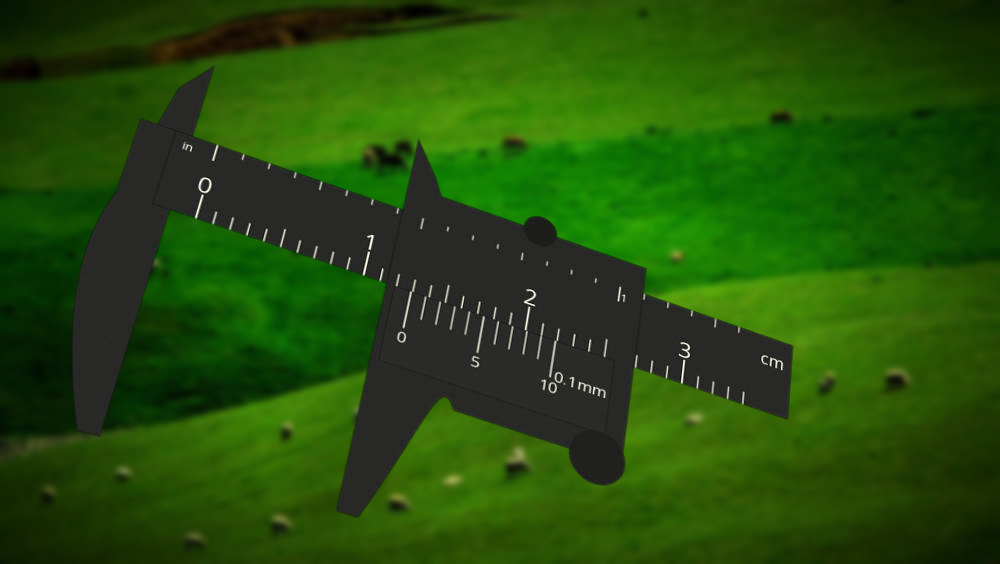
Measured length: 12.9 mm
